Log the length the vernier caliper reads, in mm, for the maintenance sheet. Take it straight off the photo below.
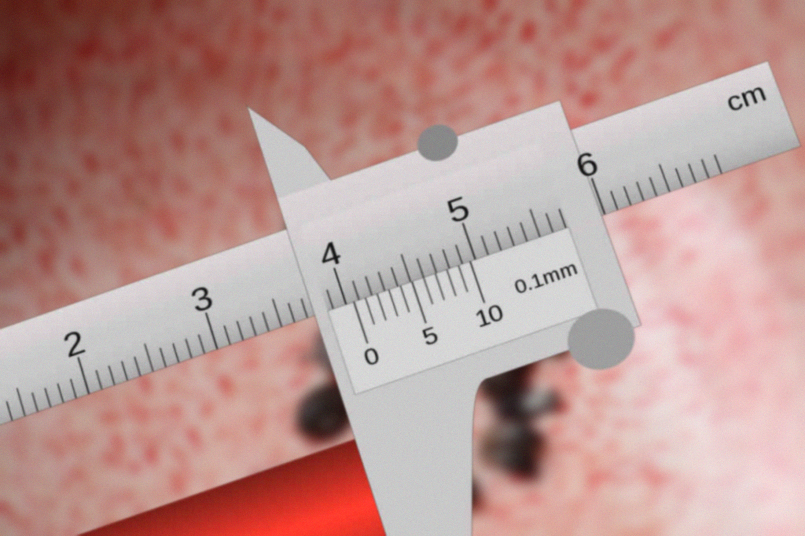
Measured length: 40.6 mm
